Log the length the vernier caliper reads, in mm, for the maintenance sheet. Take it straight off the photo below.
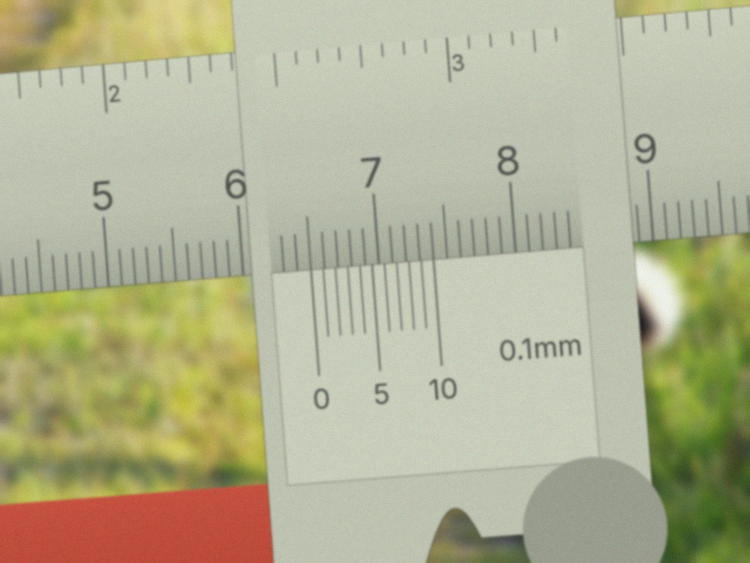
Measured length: 65.0 mm
